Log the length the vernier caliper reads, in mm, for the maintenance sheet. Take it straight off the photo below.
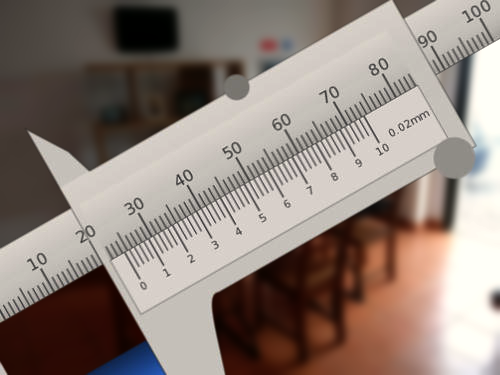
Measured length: 24.4 mm
